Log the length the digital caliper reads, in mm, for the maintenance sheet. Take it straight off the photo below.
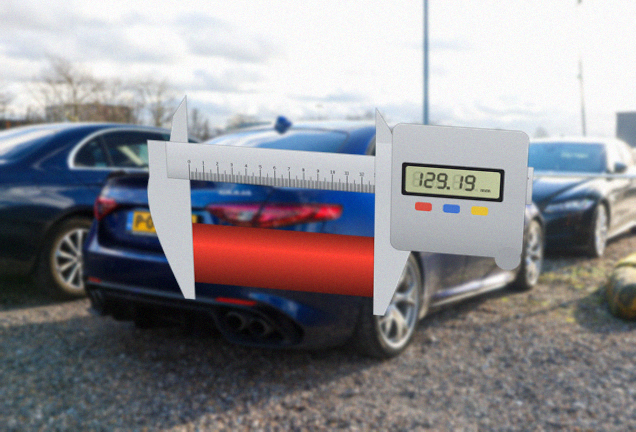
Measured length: 129.19 mm
